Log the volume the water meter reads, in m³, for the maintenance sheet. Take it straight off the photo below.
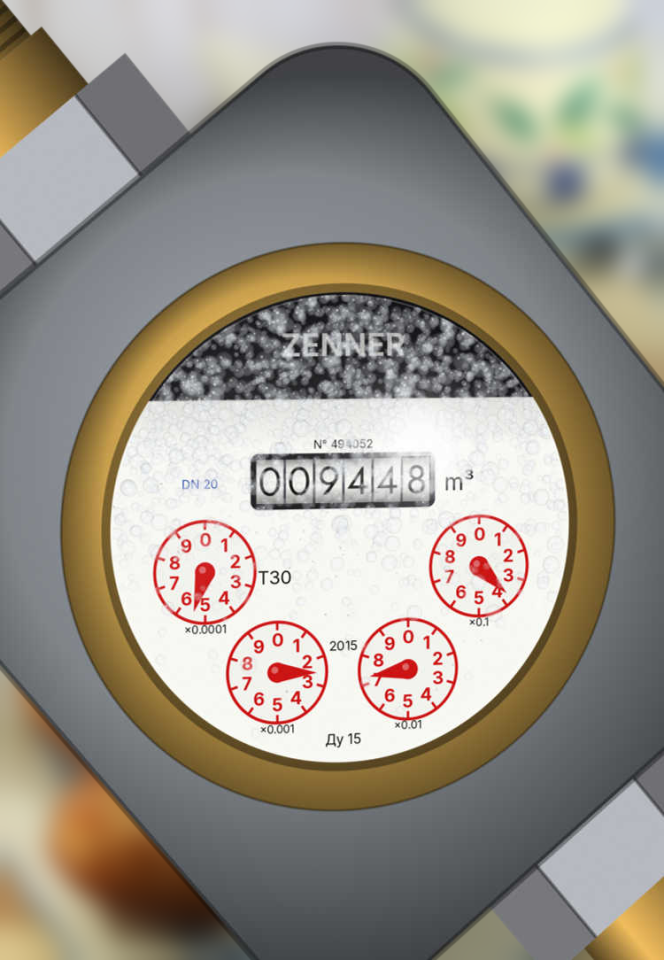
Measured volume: 9448.3725 m³
